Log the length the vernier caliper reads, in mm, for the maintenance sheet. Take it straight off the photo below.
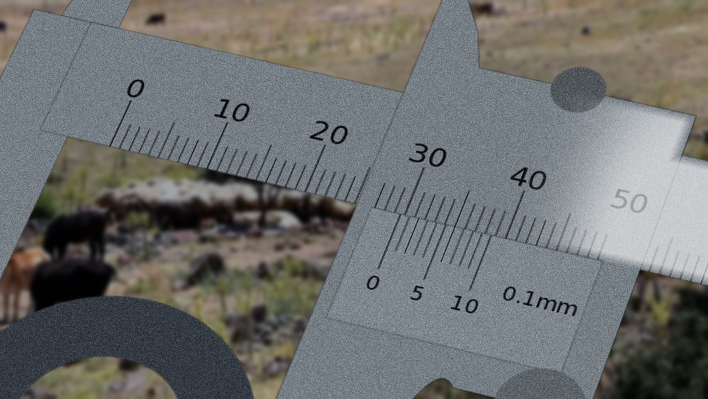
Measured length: 29.6 mm
